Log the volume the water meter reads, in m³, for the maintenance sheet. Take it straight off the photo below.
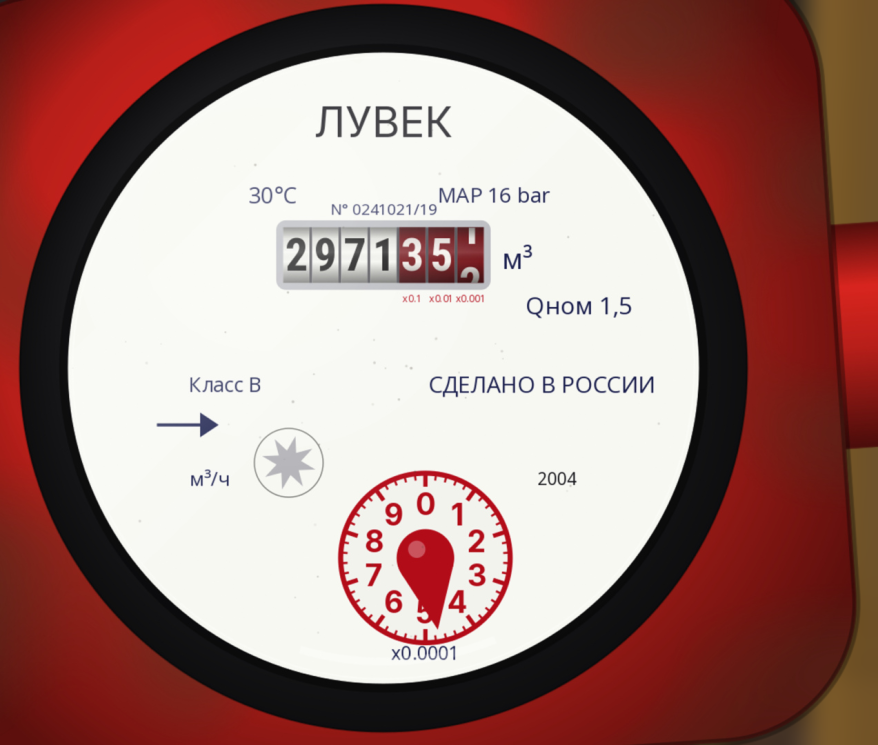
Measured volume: 2971.3514 m³
